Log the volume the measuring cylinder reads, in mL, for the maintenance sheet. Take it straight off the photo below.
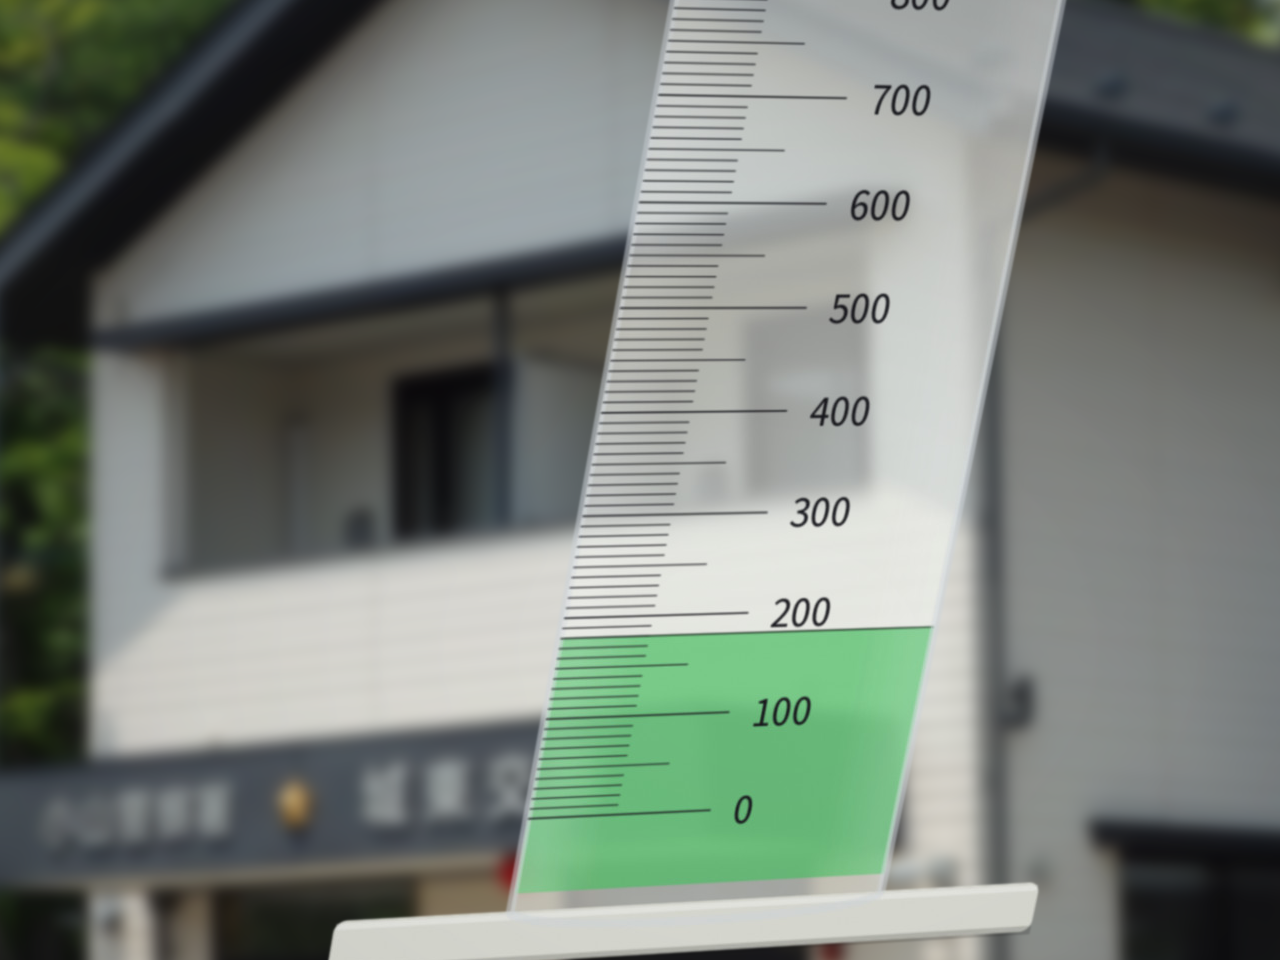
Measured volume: 180 mL
